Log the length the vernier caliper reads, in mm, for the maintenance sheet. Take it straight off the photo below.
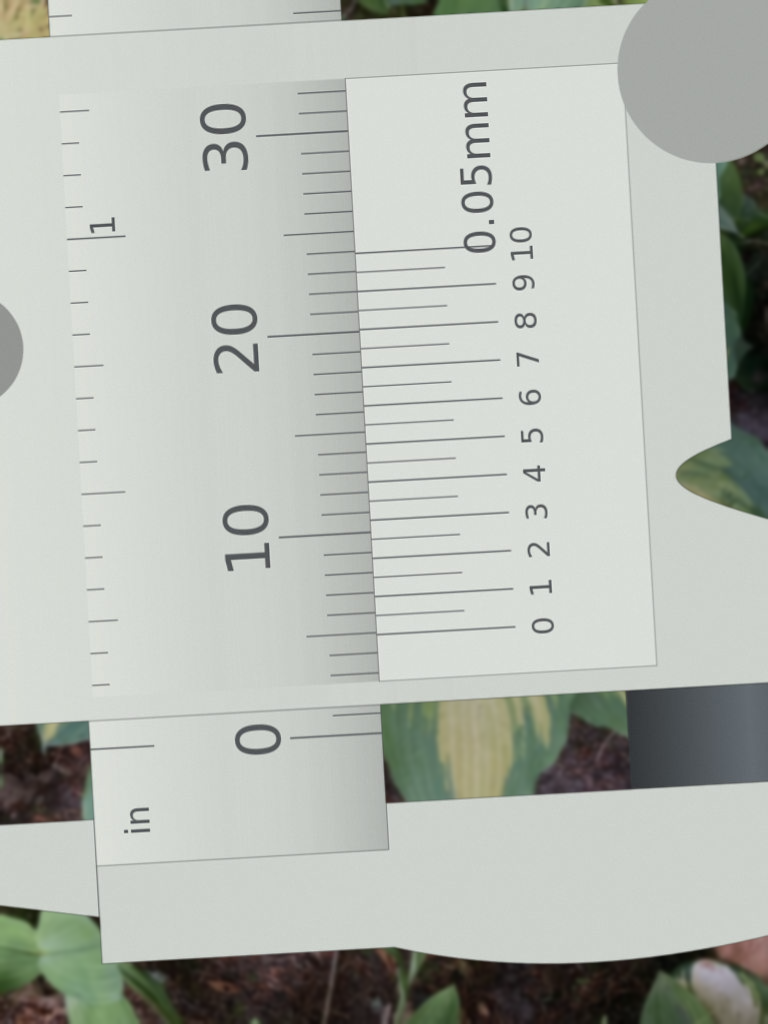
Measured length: 4.9 mm
